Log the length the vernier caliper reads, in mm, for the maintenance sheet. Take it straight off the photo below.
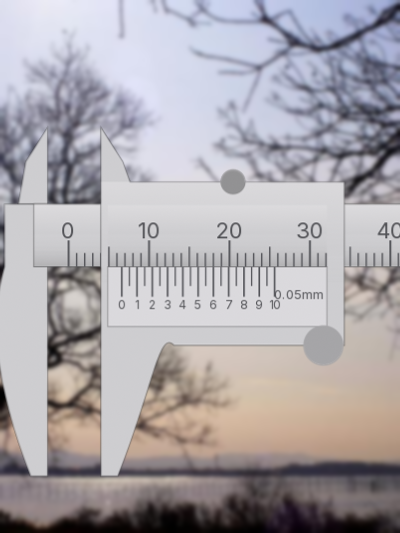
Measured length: 6.6 mm
